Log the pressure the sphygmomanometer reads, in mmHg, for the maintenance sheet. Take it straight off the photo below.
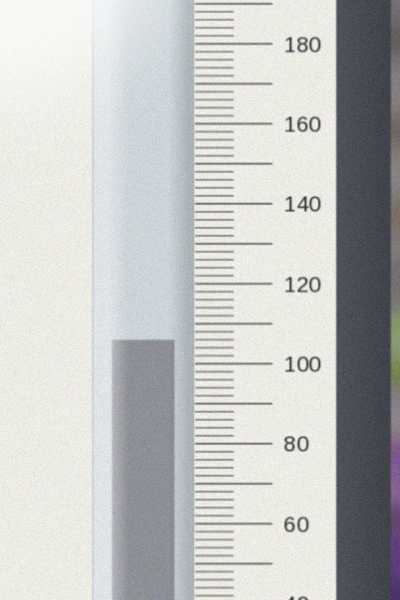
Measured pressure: 106 mmHg
